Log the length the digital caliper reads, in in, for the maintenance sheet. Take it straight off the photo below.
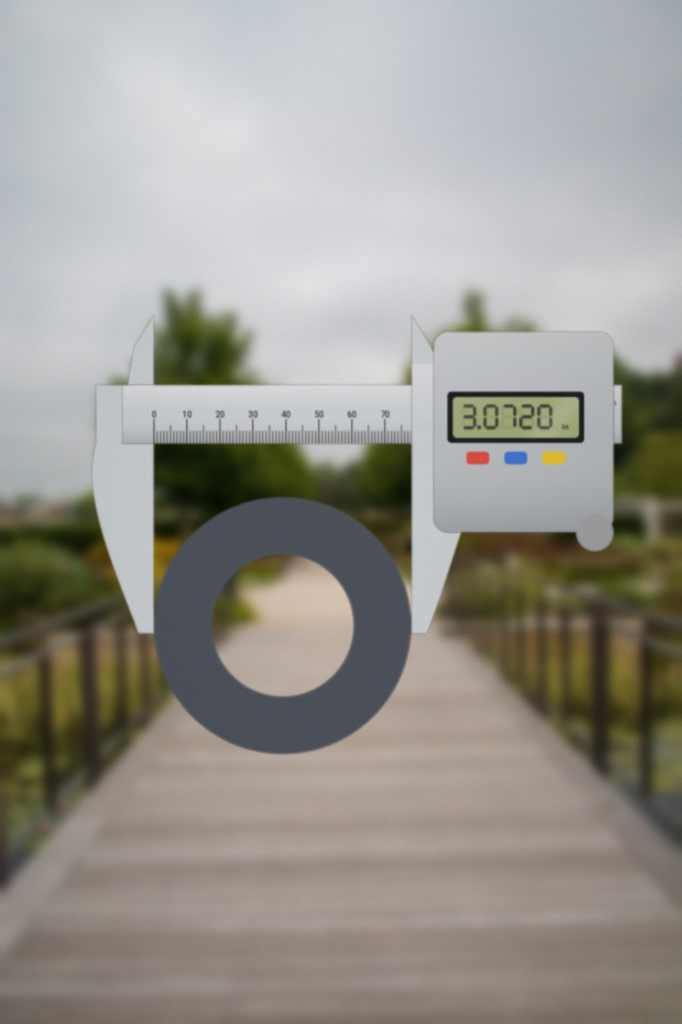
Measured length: 3.0720 in
